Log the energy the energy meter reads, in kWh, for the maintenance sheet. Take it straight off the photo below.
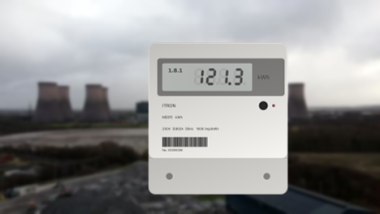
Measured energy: 121.3 kWh
